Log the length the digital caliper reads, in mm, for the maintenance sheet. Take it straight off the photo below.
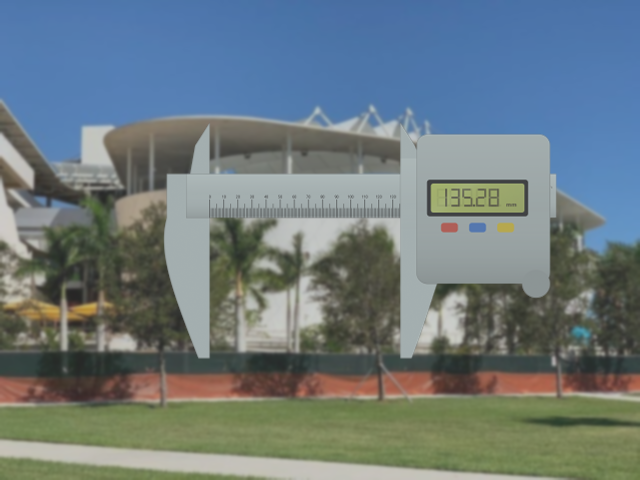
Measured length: 135.28 mm
